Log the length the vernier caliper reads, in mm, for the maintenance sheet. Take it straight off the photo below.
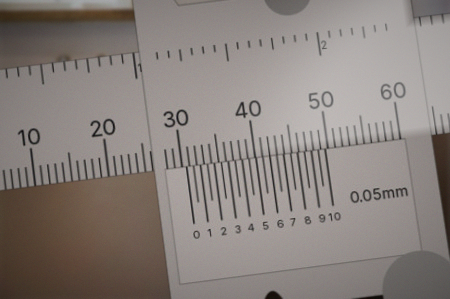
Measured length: 30.6 mm
